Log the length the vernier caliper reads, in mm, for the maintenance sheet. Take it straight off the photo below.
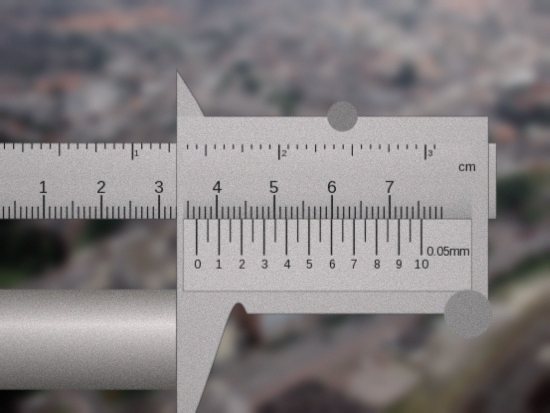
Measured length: 36.5 mm
